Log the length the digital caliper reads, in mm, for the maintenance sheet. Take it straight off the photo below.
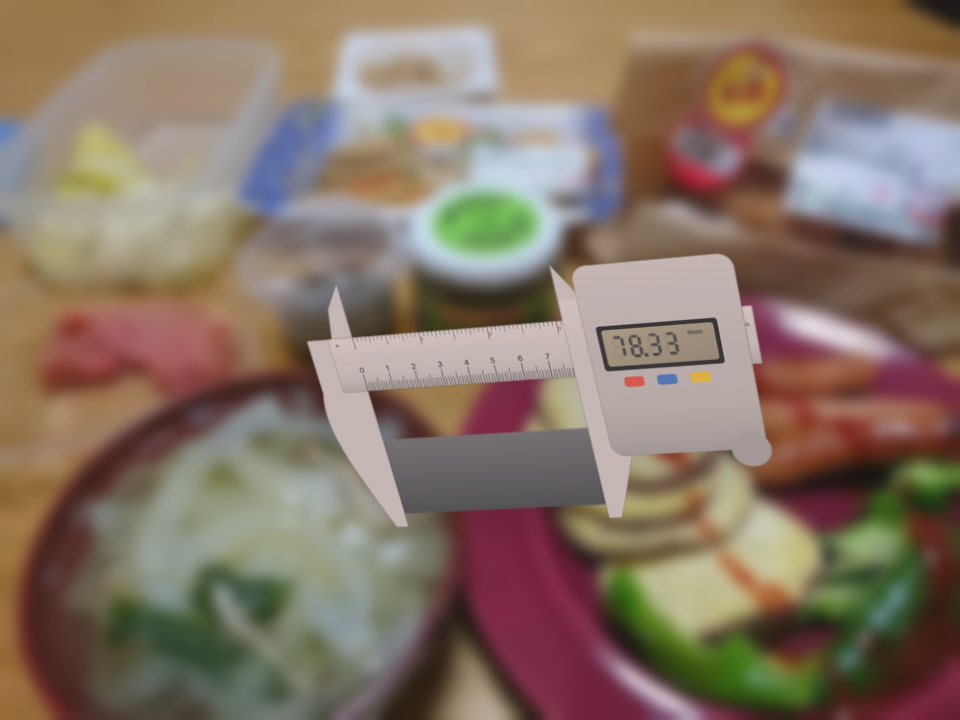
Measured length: 78.33 mm
